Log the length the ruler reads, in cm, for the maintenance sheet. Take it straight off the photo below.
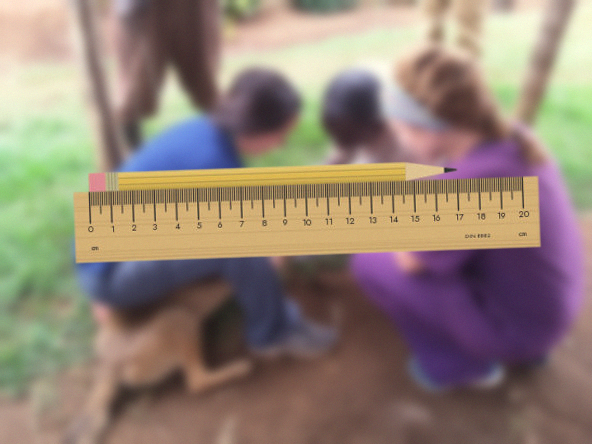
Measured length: 17 cm
